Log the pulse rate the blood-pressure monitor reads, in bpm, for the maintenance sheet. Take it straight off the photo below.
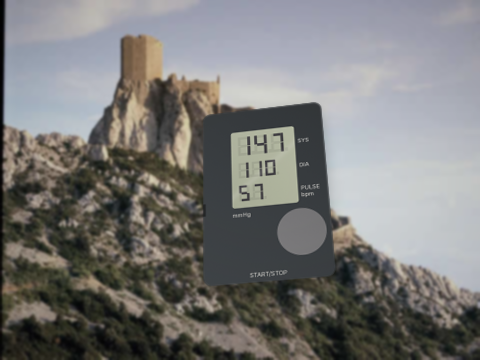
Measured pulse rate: 57 bpm
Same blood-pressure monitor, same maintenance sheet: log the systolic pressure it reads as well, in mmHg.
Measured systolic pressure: 147 mmHg
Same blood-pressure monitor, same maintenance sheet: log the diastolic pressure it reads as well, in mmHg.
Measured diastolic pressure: 110 mmHg
